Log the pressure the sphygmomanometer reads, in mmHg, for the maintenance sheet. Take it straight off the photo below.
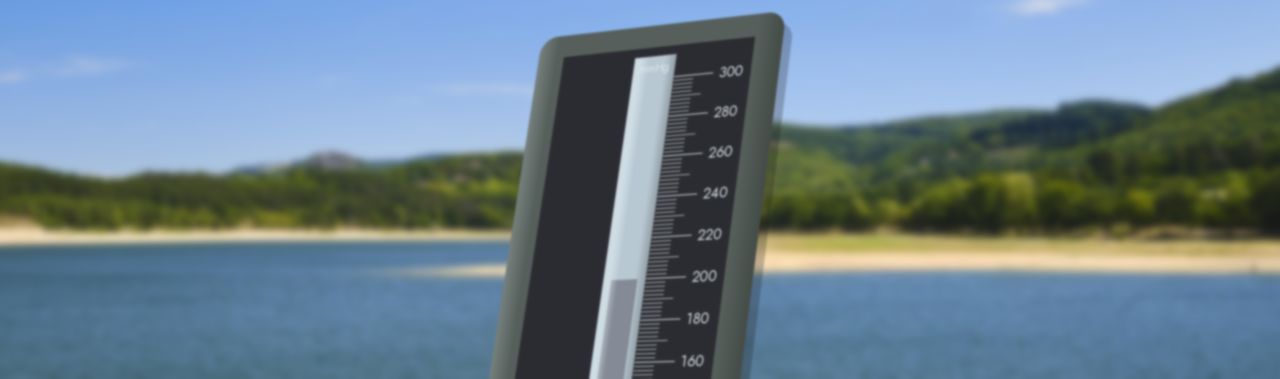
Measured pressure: 200 mmHg
